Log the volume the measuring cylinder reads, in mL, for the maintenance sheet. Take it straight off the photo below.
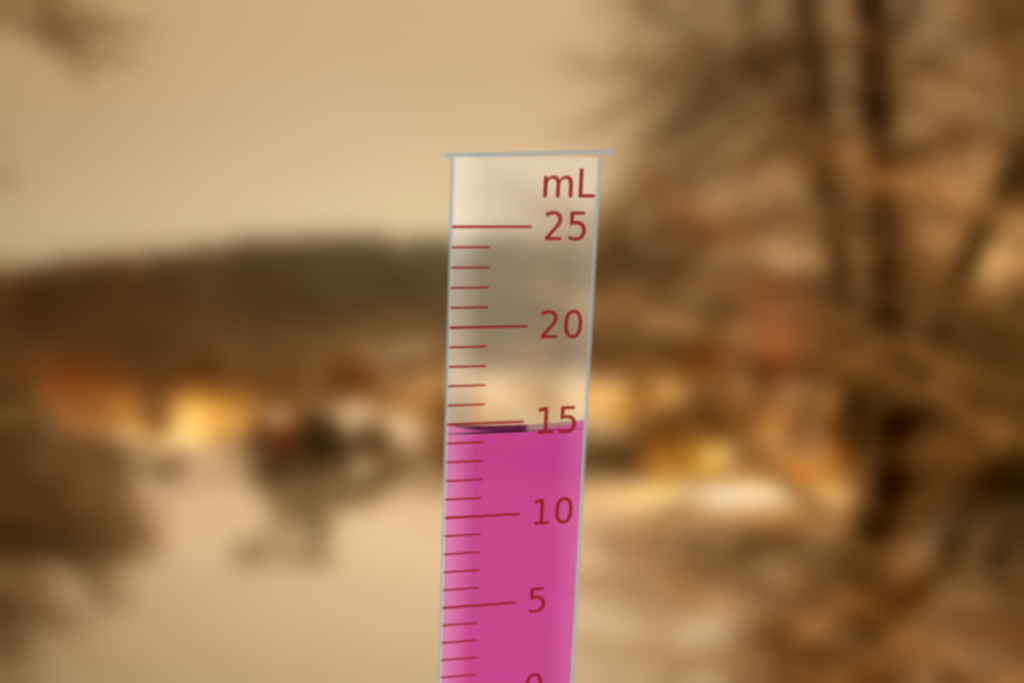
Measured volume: 14.5 mL
